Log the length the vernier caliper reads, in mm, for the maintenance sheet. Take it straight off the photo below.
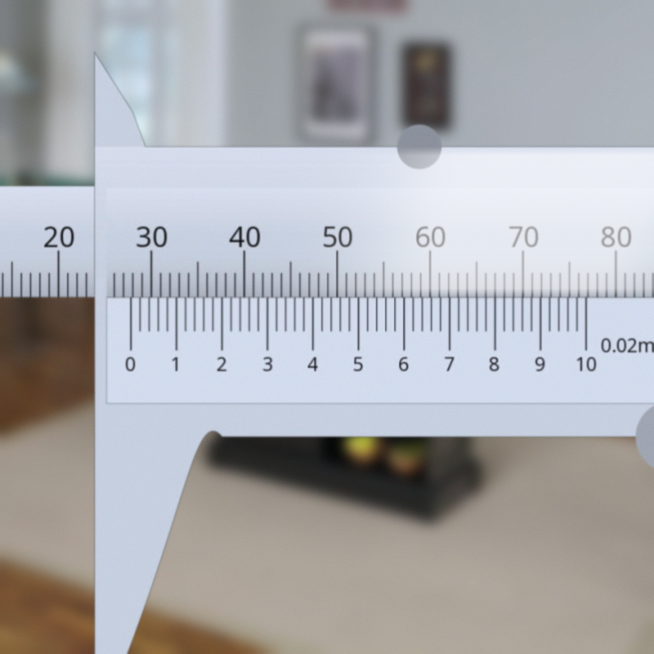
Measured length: 27.8 mm
